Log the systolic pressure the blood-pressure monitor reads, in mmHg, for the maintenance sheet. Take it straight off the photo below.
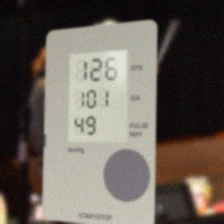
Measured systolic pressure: 126 mmHg
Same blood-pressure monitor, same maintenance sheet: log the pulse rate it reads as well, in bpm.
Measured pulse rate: 49 bpm
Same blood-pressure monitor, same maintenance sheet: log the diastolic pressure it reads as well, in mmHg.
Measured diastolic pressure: 101 mmHg
